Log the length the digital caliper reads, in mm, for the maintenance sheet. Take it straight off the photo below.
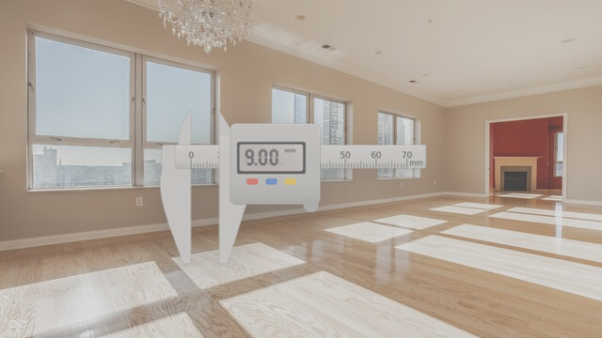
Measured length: 9.00 mm
